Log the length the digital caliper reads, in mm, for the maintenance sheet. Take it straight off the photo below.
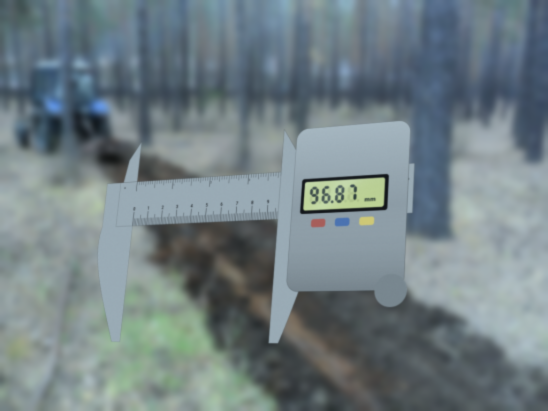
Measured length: 96.87 mm
